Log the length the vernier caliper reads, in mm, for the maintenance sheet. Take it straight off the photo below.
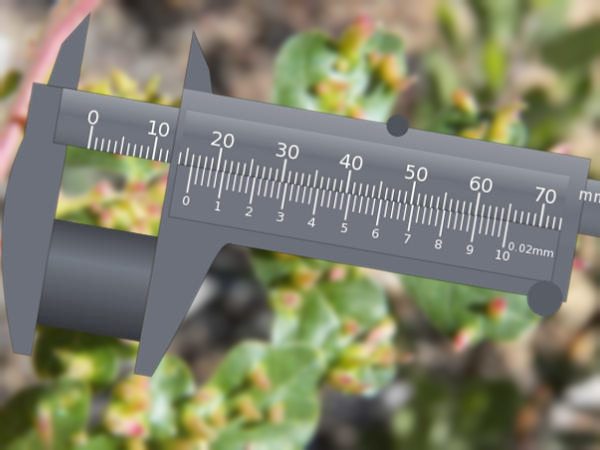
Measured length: 16.0 mm
